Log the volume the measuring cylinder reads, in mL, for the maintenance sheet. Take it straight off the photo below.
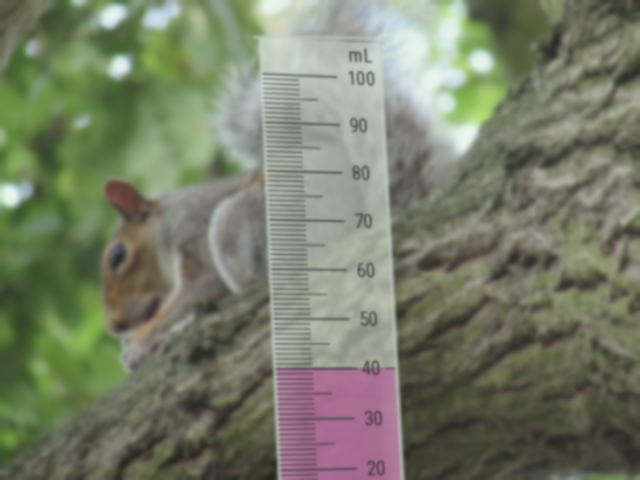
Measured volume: 40 mL
